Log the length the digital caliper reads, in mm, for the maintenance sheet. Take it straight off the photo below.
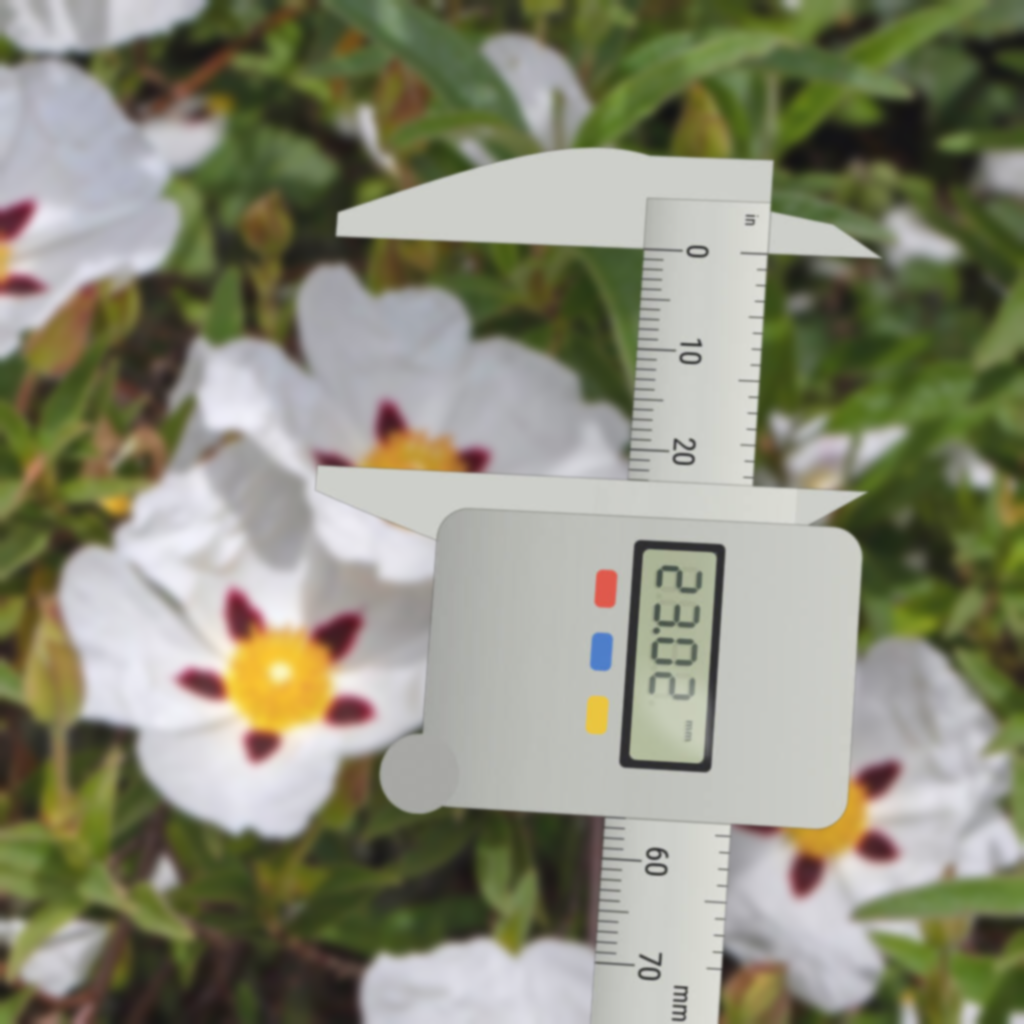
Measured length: 23.02 mm
